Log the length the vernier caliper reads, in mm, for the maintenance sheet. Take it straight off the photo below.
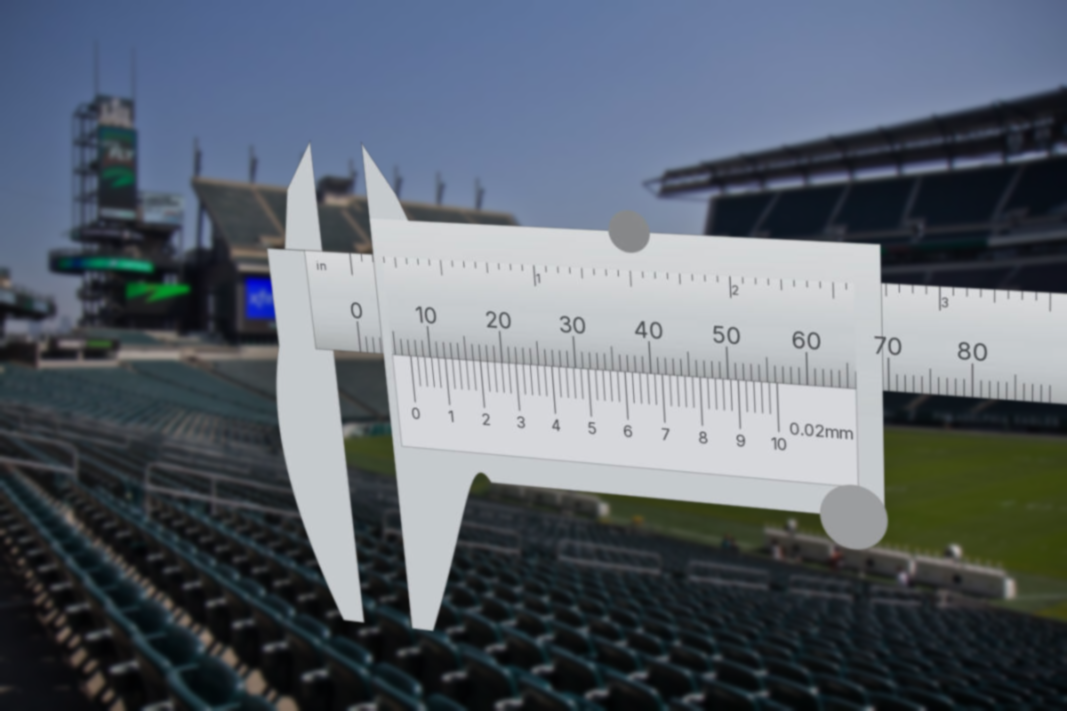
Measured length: 7.2 mm
